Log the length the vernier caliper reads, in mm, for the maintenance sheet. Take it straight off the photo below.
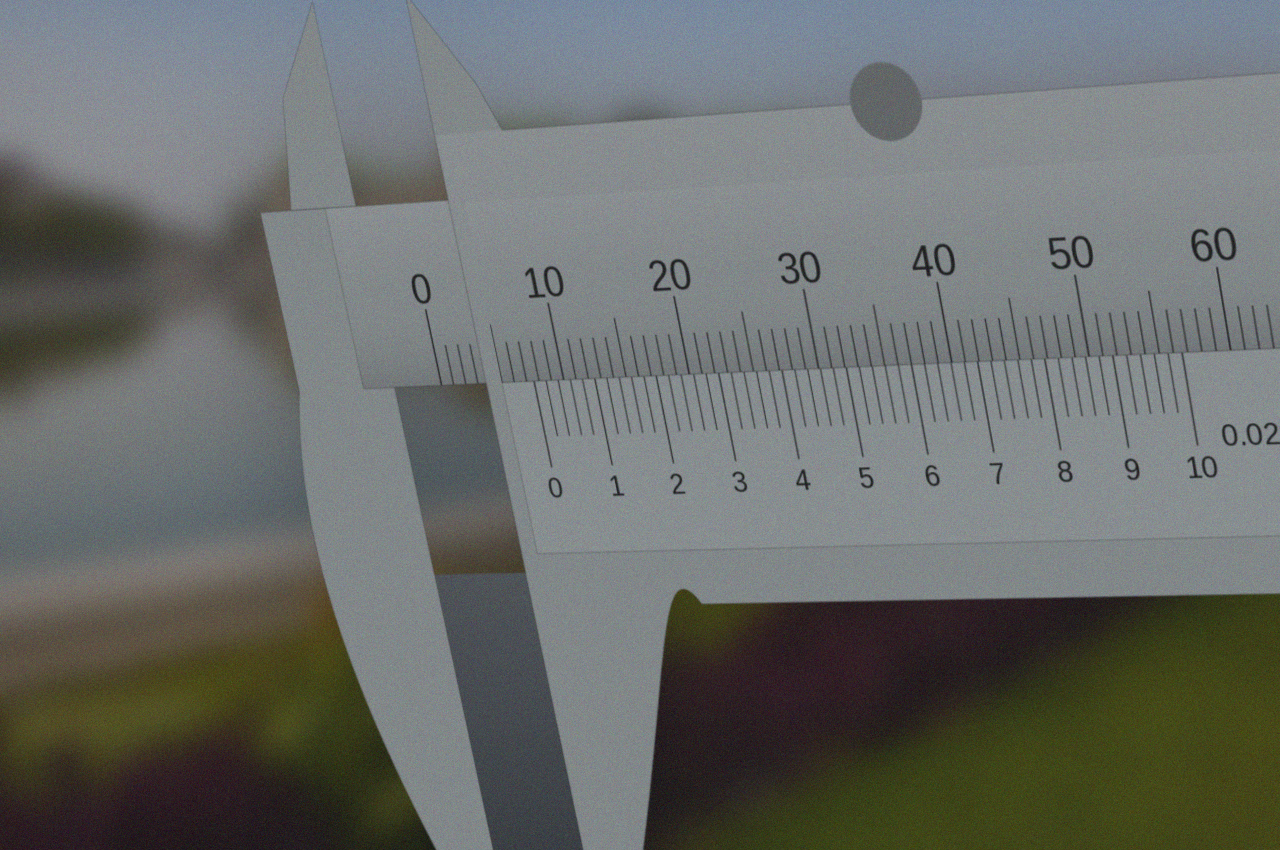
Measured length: 7.6 mm
